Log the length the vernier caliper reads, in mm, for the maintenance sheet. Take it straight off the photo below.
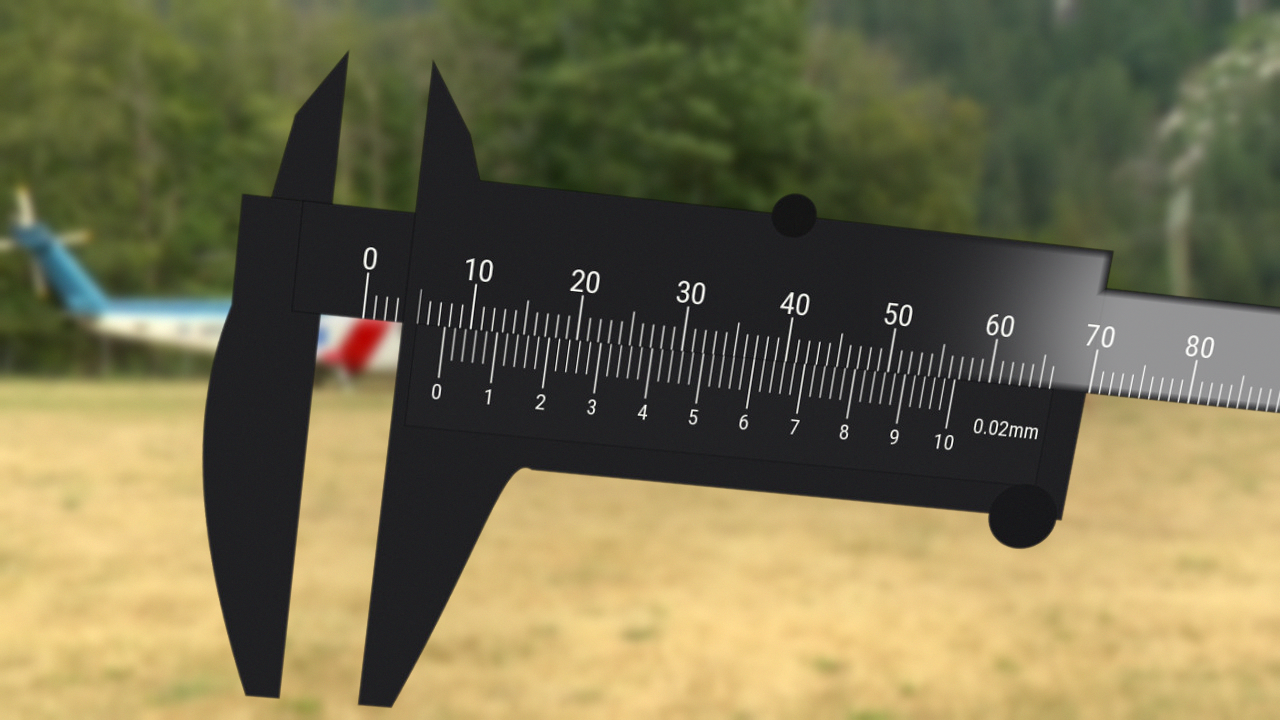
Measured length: 7.6 mm
